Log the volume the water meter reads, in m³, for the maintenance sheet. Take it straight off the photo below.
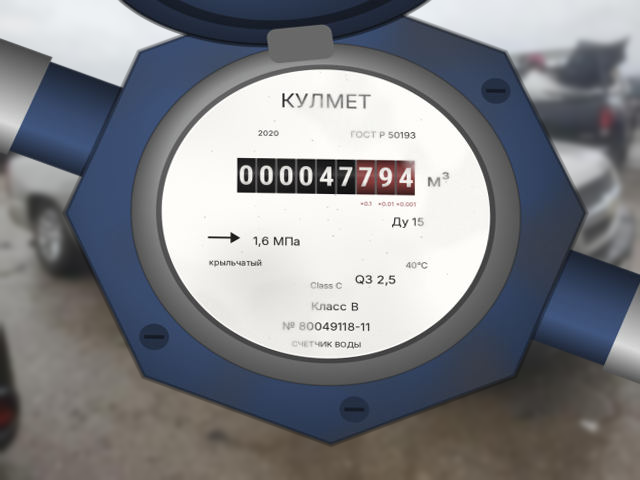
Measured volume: 47.794 m³
